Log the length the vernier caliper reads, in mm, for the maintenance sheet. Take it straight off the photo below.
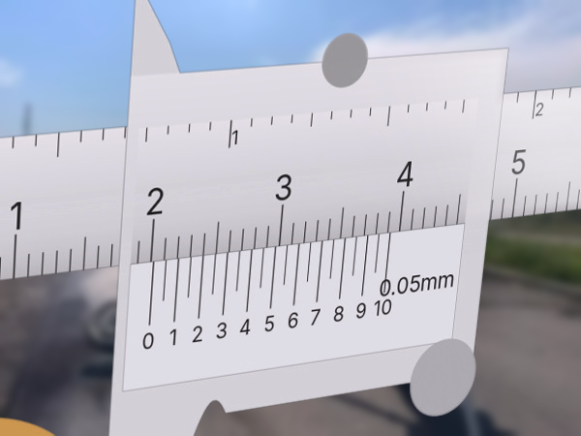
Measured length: 20.2 mm
